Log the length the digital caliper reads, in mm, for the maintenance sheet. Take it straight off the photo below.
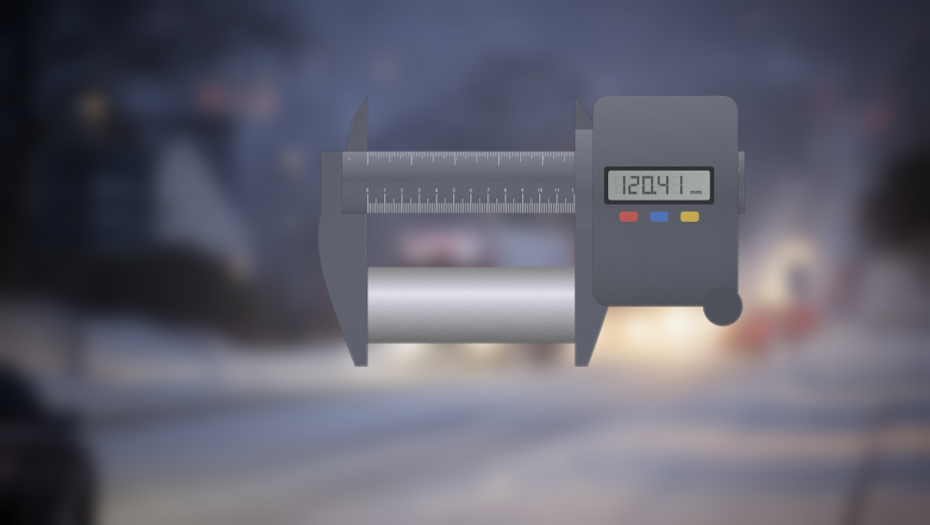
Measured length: 120.41 mm
